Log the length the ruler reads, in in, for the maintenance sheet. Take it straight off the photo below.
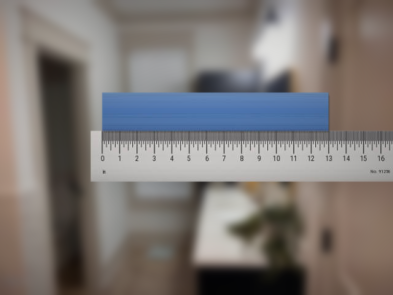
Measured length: 13 in
